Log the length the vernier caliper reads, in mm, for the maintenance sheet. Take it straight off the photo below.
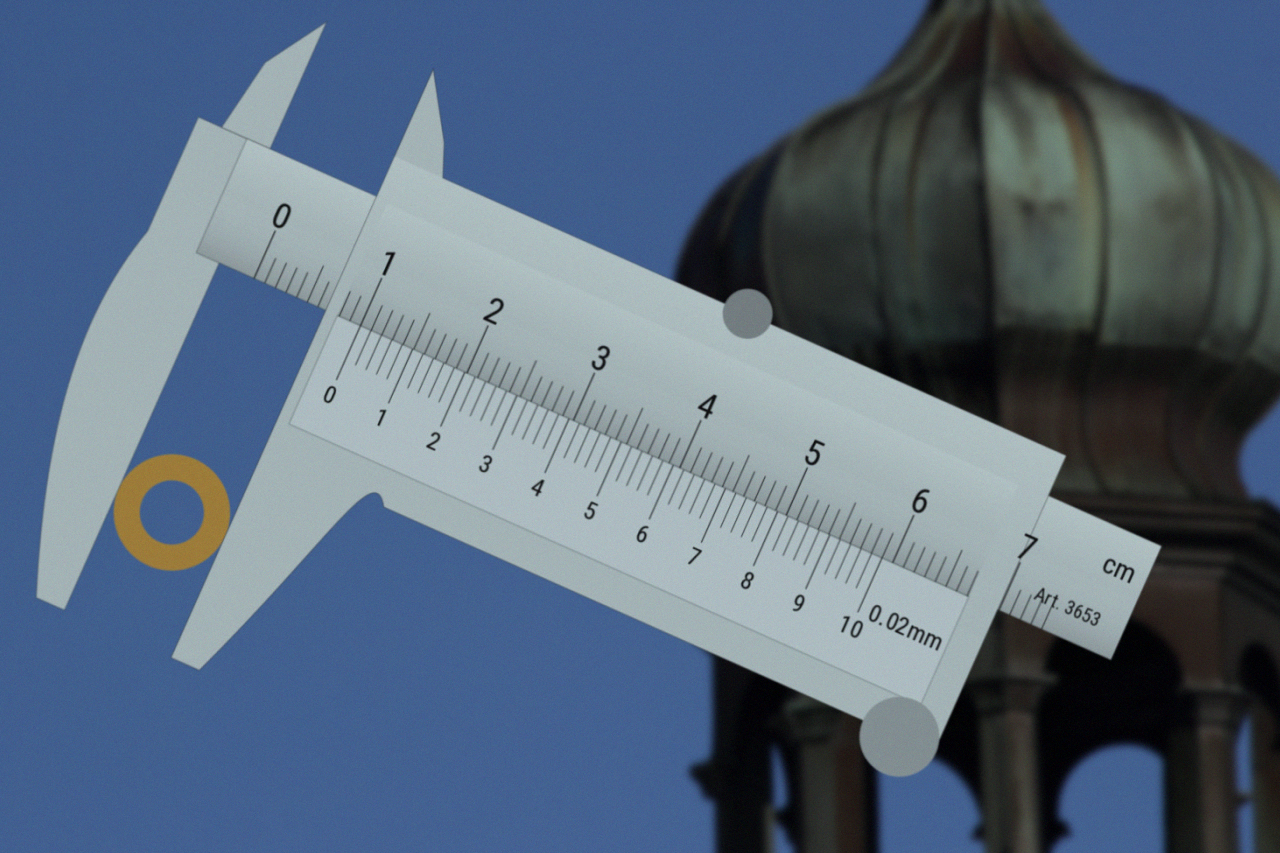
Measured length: 10.0 mm
